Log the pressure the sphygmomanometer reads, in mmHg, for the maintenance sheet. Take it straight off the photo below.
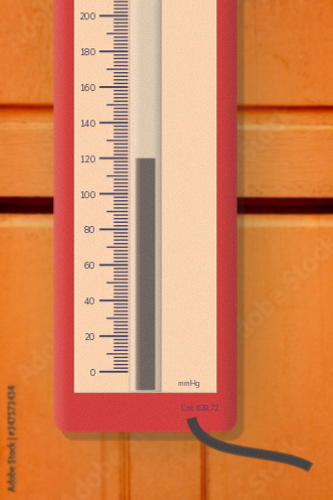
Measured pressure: 120 mmHg
